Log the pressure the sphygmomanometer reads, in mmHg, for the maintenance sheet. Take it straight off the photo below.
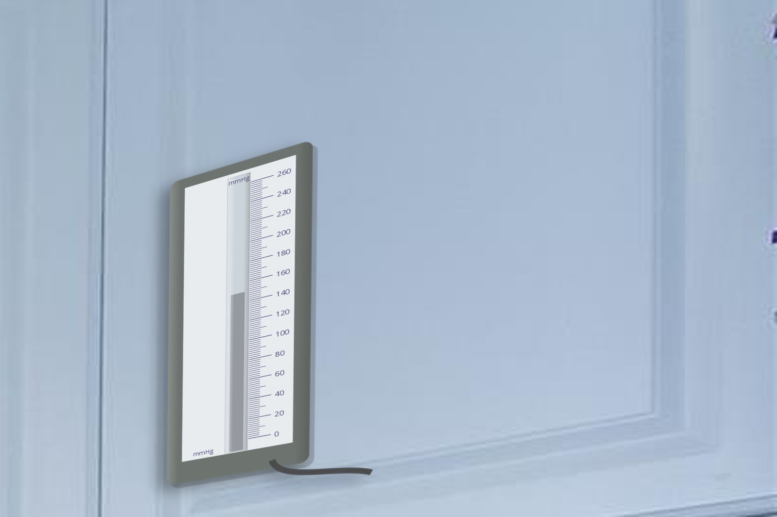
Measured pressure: 150 mmHg
